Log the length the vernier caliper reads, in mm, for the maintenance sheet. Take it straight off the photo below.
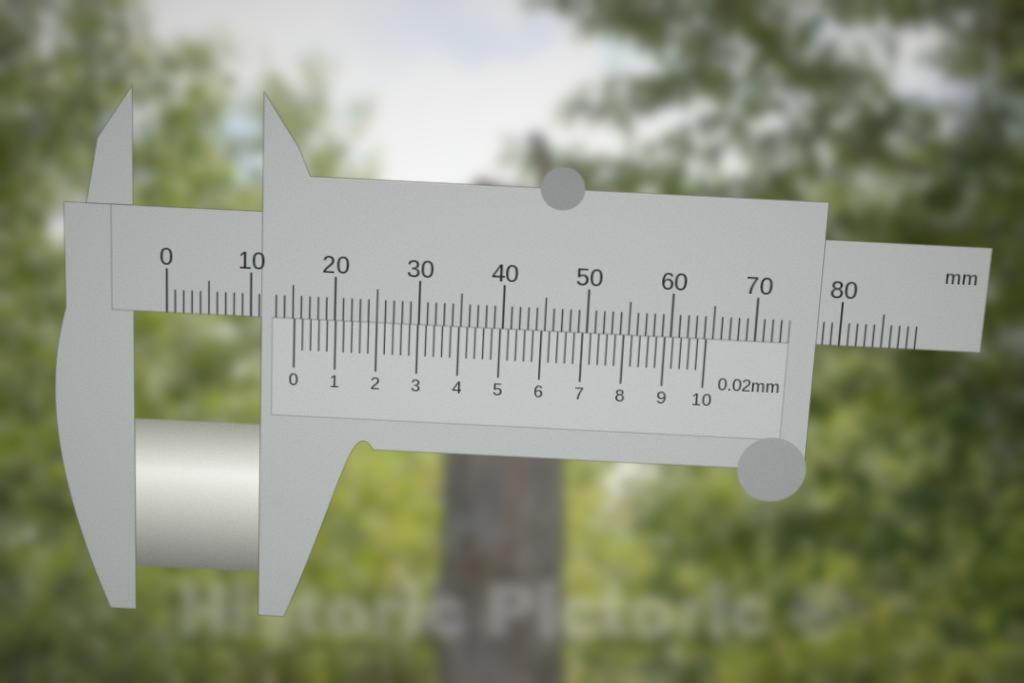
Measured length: 15.2 mm
